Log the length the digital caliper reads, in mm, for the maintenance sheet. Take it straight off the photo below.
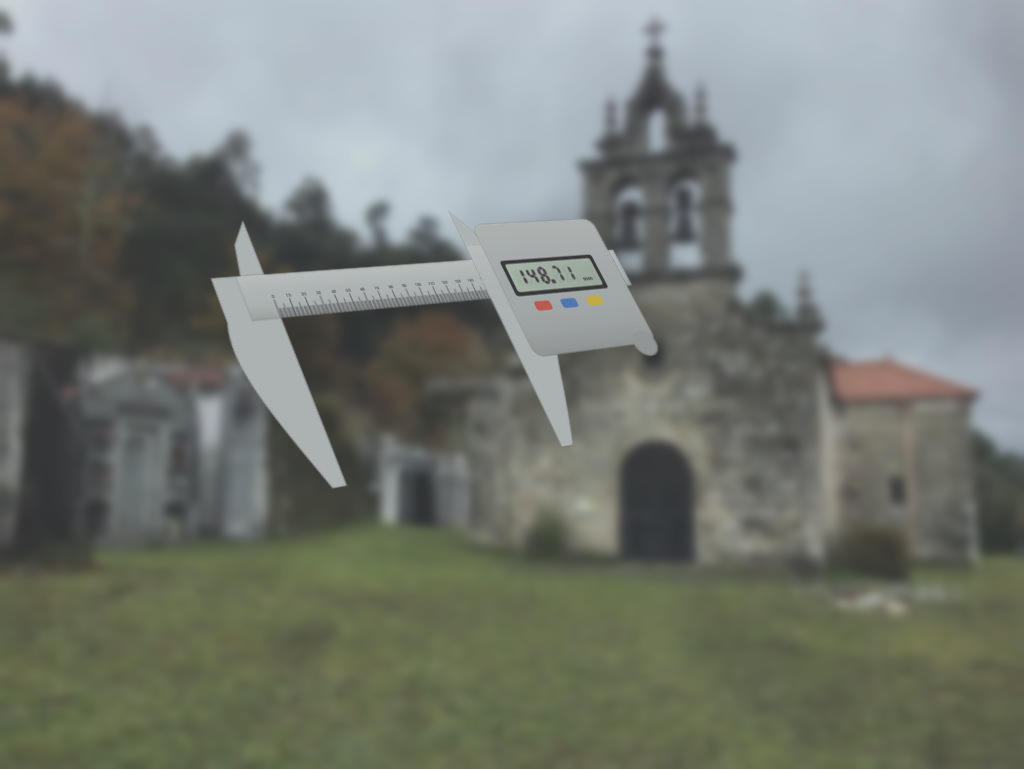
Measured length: 148.71 mm
